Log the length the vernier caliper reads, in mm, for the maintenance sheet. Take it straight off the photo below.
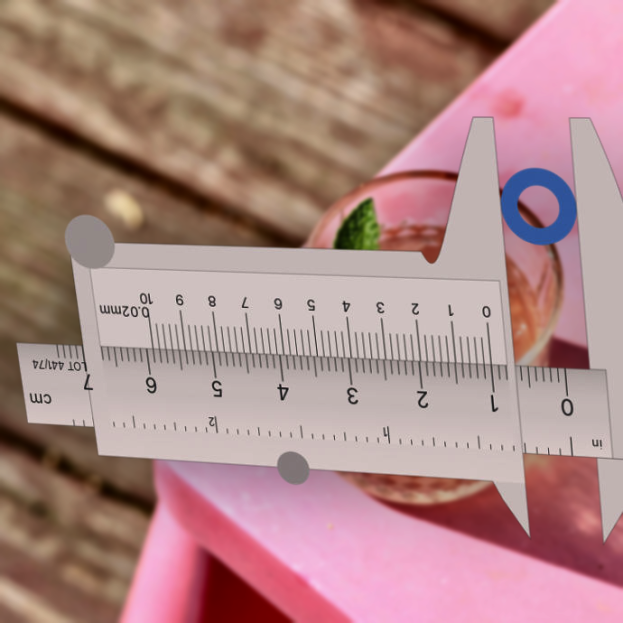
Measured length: 10.0 mm
